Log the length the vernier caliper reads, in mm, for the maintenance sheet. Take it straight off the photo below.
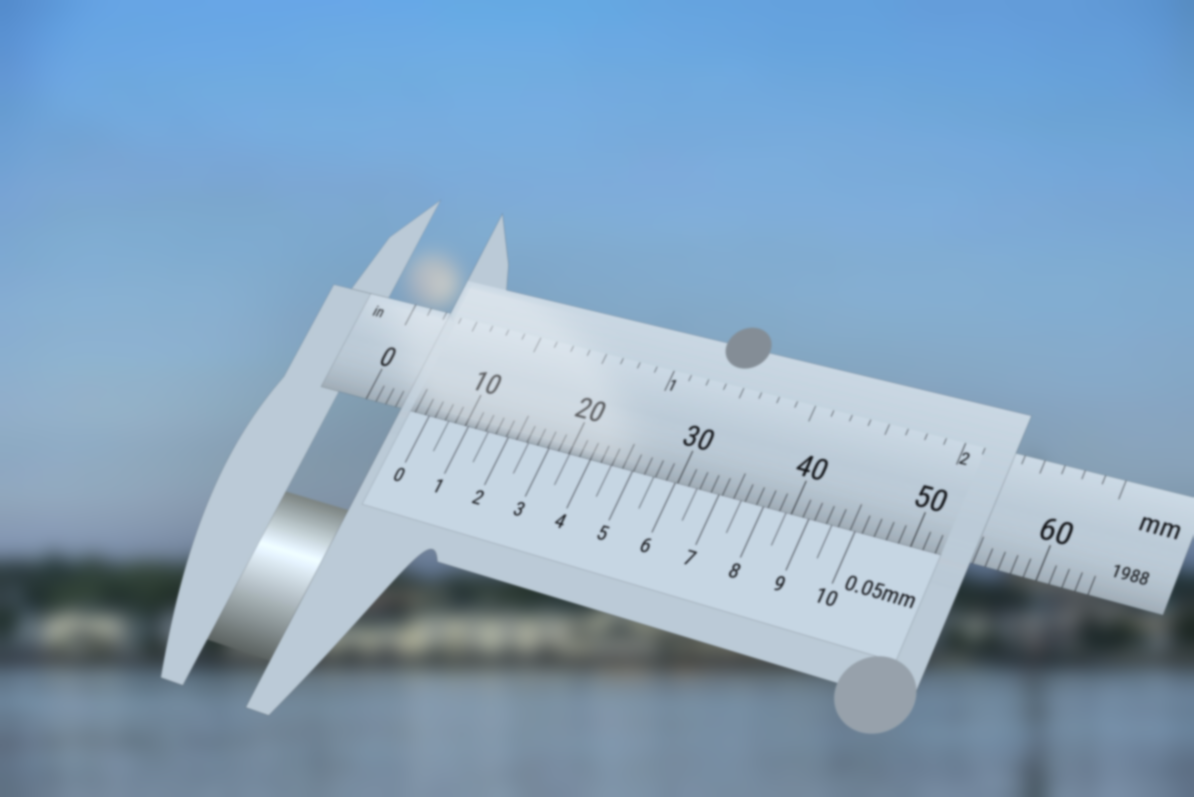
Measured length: 6.4 mm
